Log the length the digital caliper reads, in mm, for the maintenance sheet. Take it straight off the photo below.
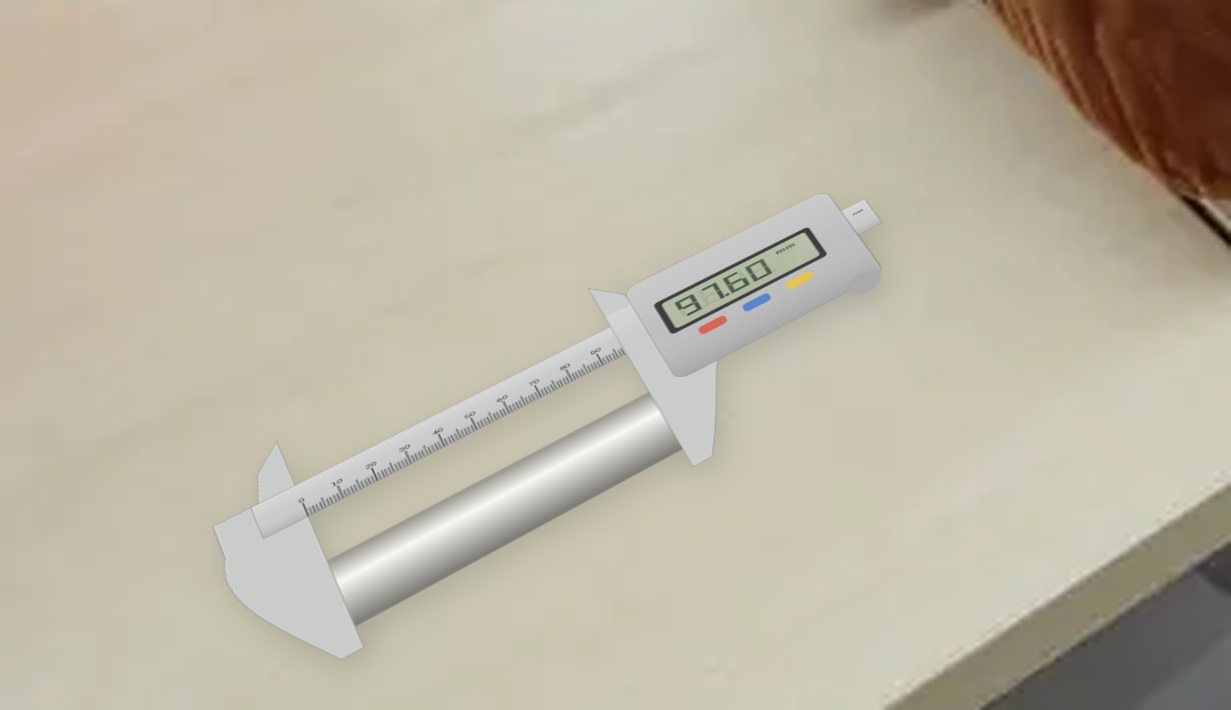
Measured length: 97.60 mm
